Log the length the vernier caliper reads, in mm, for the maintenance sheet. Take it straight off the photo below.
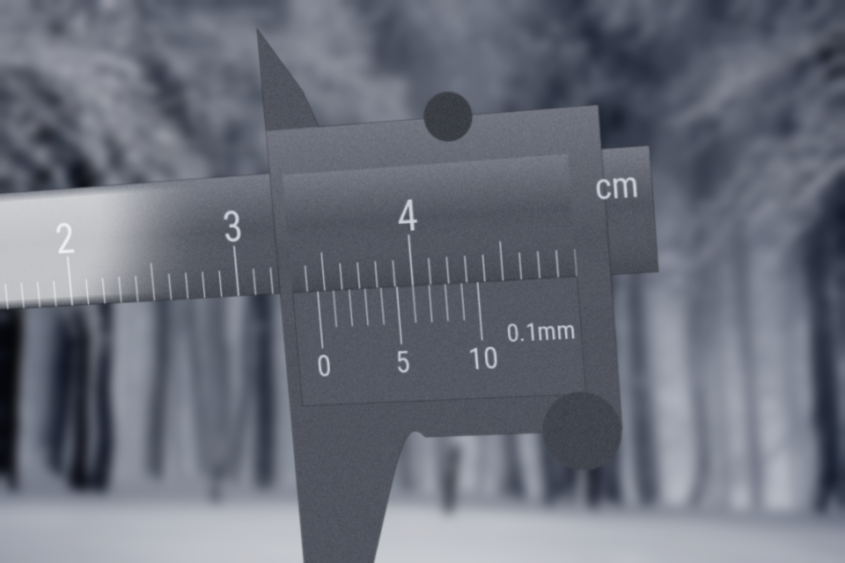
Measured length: 34.6 mm
